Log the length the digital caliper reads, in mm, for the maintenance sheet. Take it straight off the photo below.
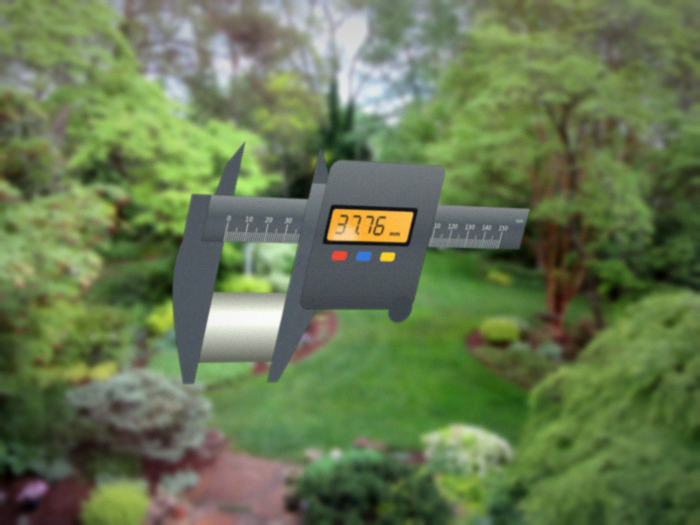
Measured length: 37.76 mm
